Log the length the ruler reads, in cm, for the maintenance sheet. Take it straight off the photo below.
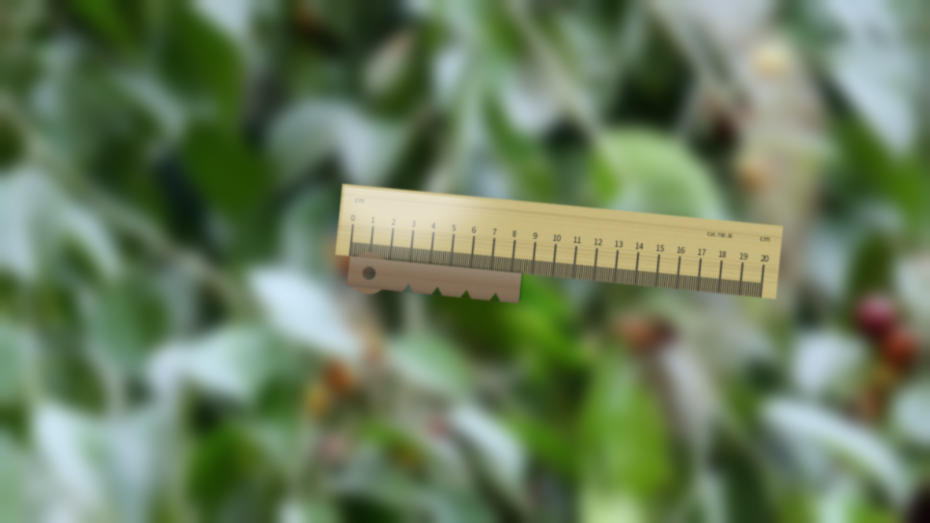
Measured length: 8.5 cm
